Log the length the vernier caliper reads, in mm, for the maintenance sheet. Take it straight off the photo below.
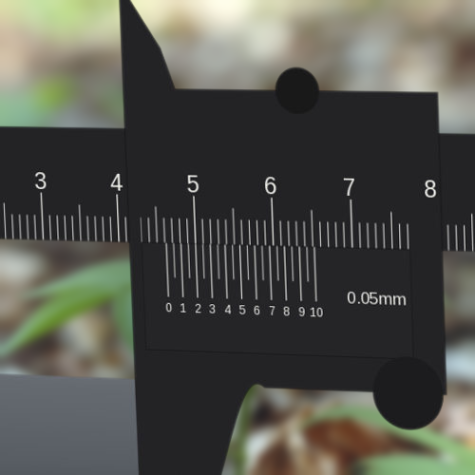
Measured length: 46.2 mm
